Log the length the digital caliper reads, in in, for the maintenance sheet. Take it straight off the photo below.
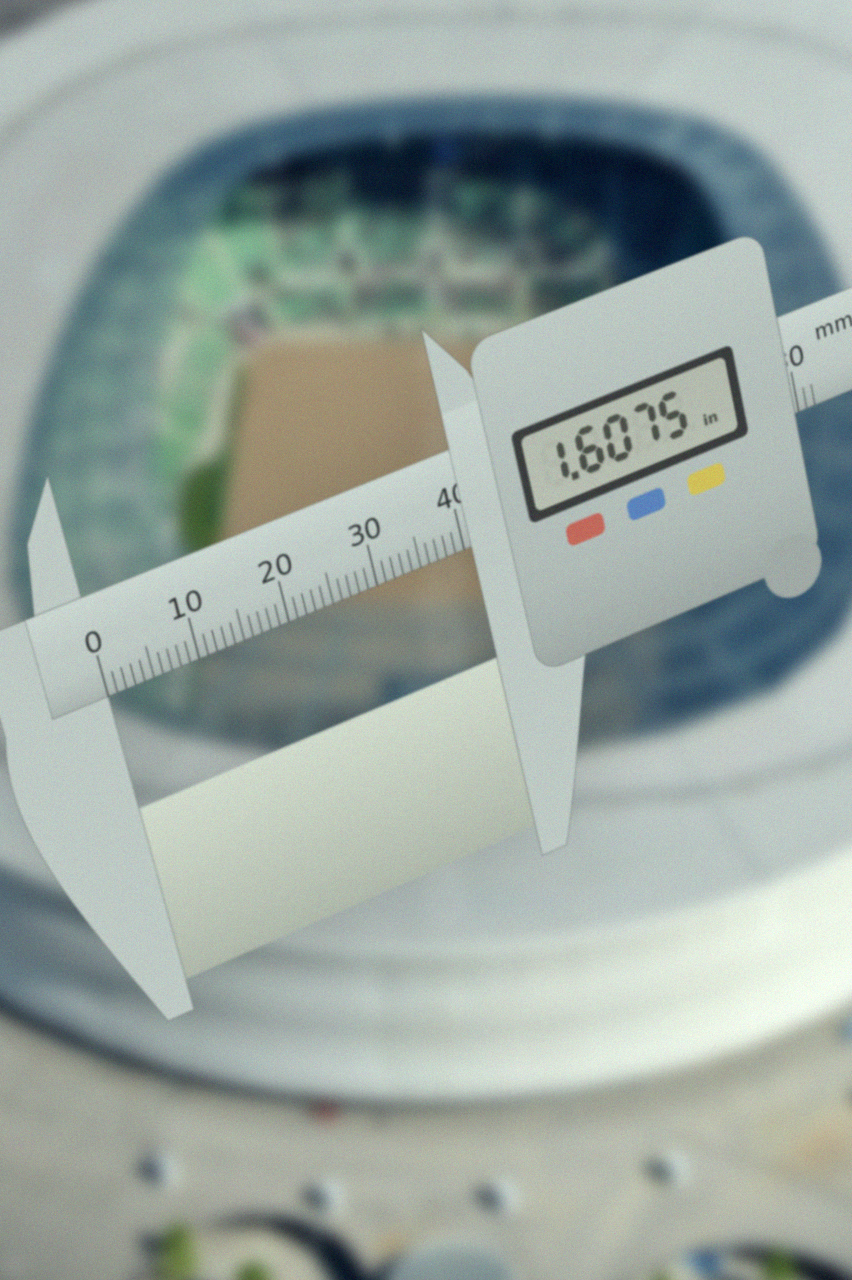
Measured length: 1.6075 in
